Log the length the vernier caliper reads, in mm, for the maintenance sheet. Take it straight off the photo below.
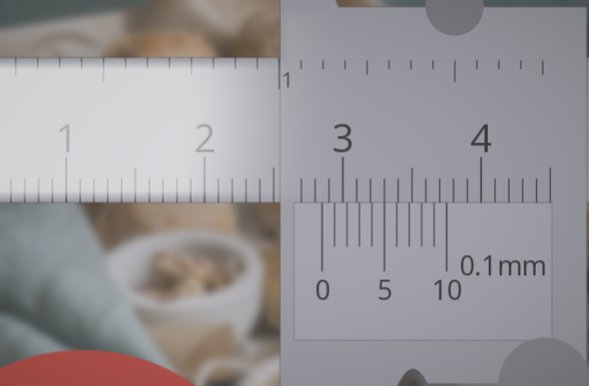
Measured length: 28.5 mm
